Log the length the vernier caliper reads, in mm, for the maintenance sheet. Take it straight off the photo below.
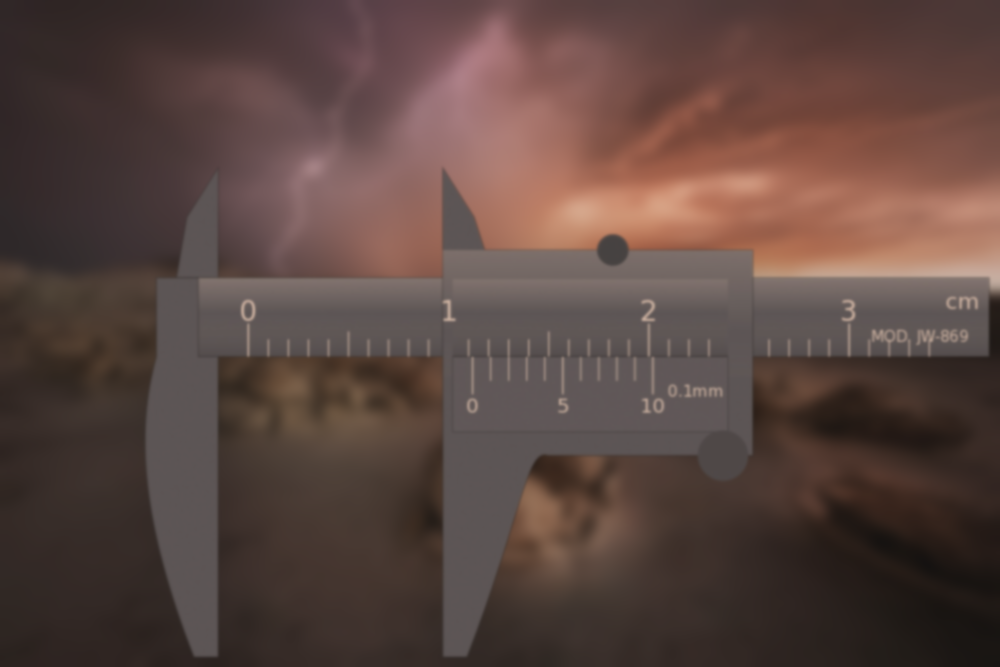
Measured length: 11.2 mm
